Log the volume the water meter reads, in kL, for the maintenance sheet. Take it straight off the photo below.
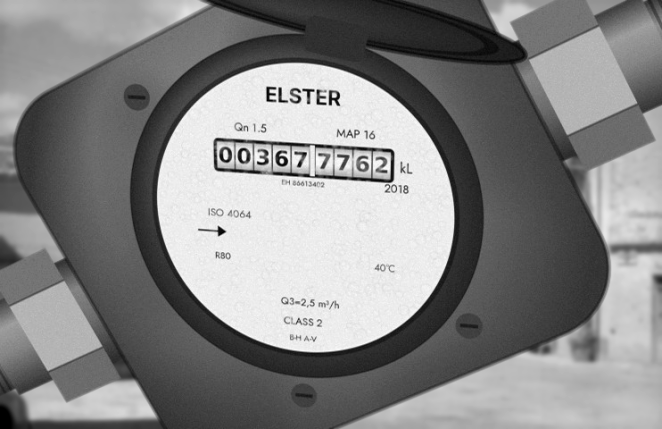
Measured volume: 367.7762 kL
